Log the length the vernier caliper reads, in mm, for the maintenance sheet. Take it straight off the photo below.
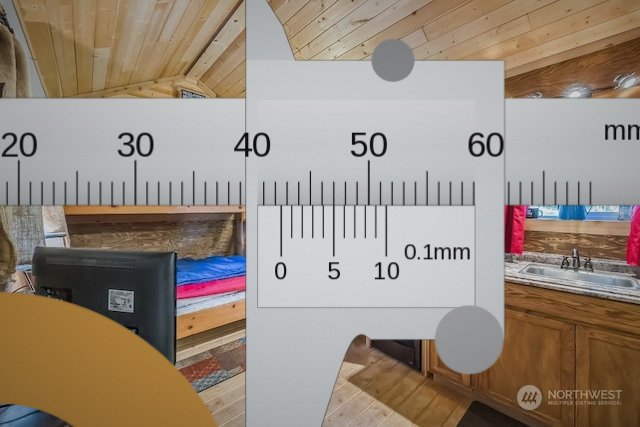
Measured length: 42.5 mm
